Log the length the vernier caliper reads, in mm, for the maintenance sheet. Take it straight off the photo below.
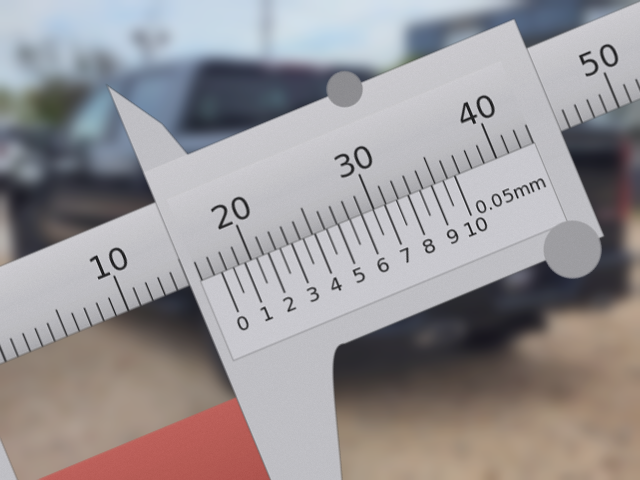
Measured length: 17.6 mm
